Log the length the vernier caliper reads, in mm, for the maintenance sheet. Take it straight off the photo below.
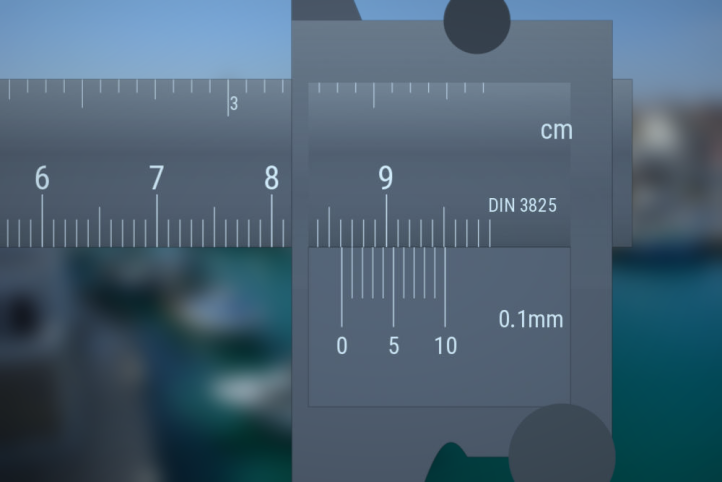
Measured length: 86.1 mm
